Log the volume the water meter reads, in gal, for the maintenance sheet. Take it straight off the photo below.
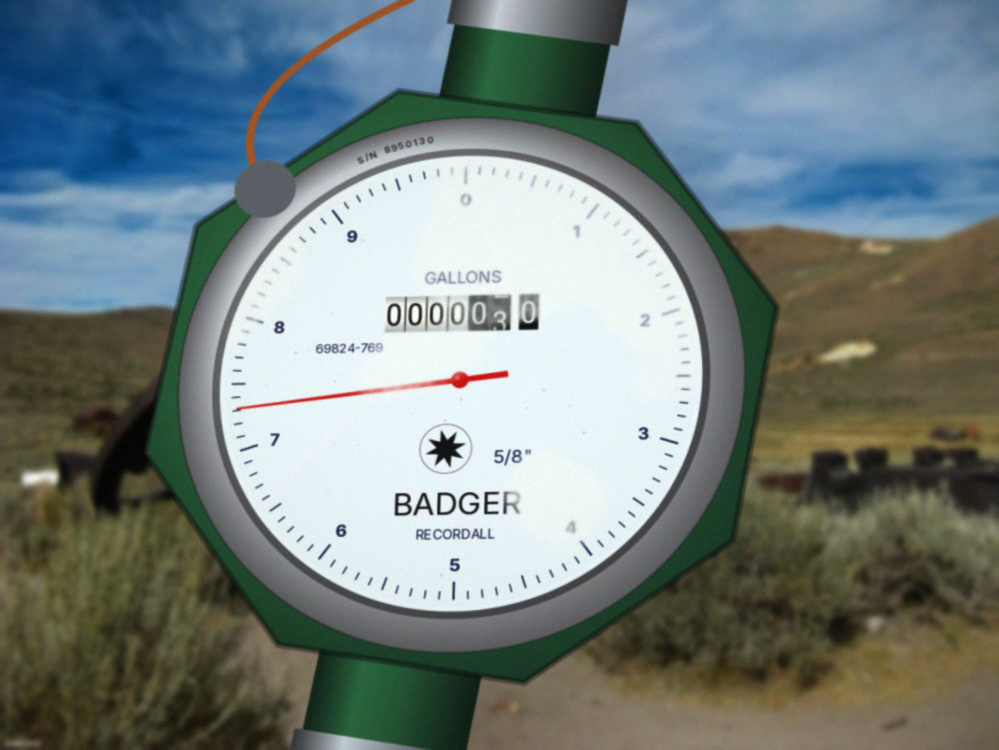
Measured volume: 27.3 gal
